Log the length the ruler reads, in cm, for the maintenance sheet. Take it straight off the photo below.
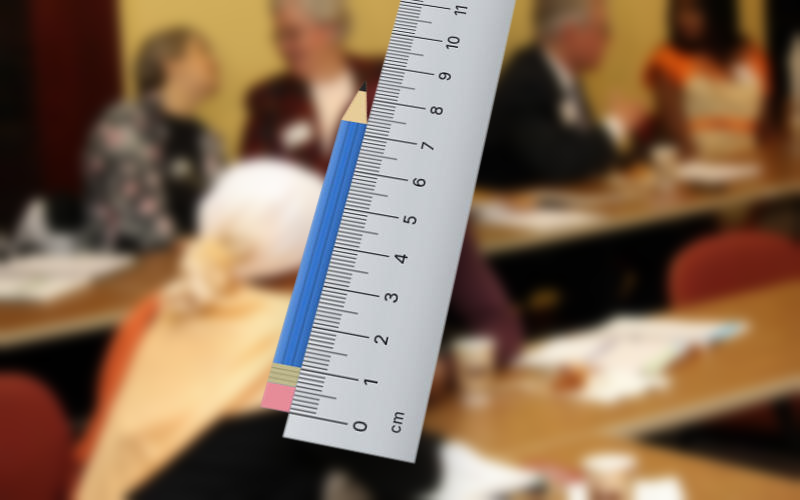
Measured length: 8.5 cm
